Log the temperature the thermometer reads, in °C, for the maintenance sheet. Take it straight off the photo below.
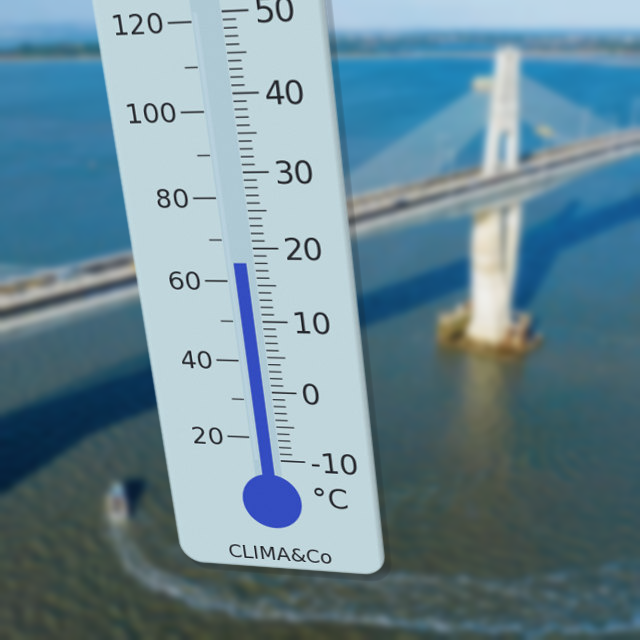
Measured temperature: 18 °C
